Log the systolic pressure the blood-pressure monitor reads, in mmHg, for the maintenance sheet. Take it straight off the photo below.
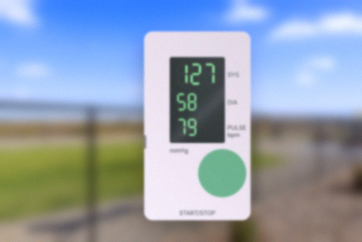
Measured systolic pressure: 127 mmHg
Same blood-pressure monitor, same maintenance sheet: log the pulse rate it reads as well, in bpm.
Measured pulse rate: 79 bpm
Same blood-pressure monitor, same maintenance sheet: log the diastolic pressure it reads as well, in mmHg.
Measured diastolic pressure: 58 mmHg
